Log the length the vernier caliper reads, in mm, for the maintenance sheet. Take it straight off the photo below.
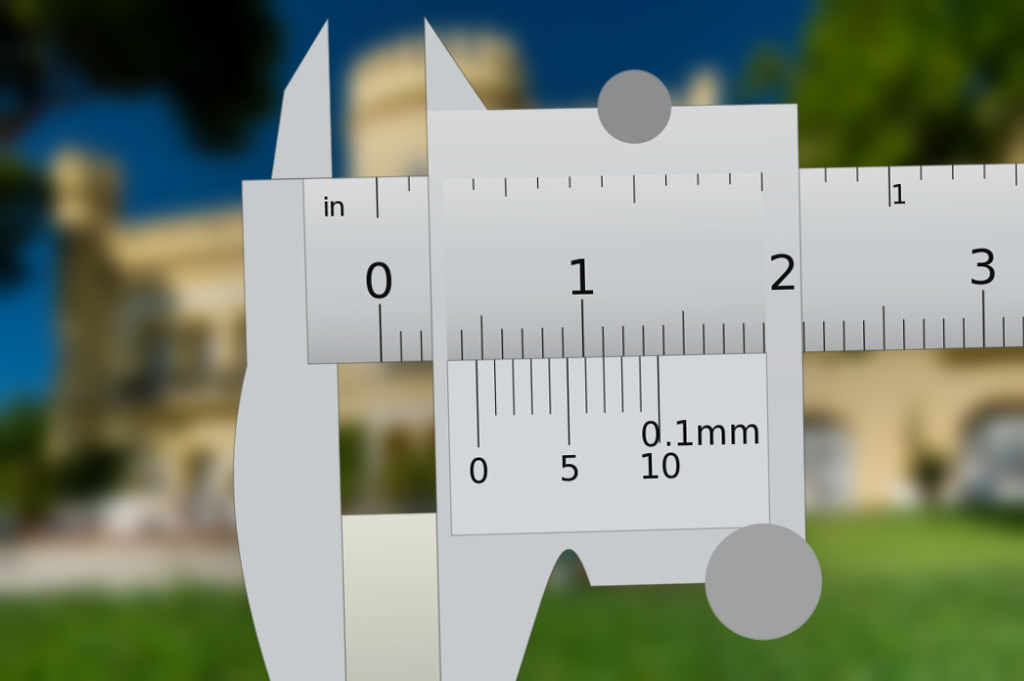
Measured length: 4.7 mm
